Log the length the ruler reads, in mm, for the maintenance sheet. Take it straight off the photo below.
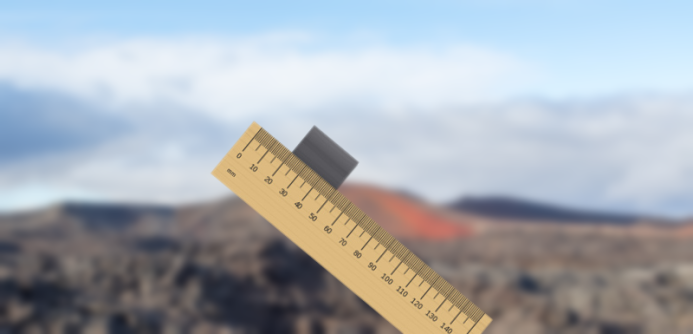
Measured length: 30 mm
